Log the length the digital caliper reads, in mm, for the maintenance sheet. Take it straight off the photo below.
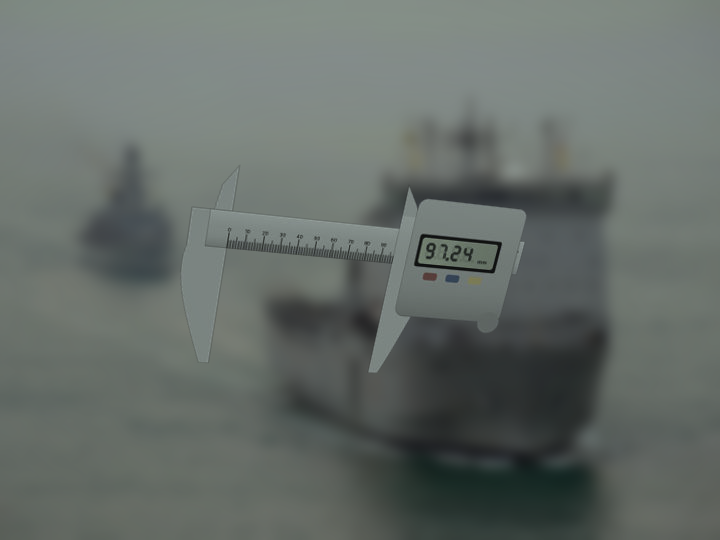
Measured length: 97.24 mm
